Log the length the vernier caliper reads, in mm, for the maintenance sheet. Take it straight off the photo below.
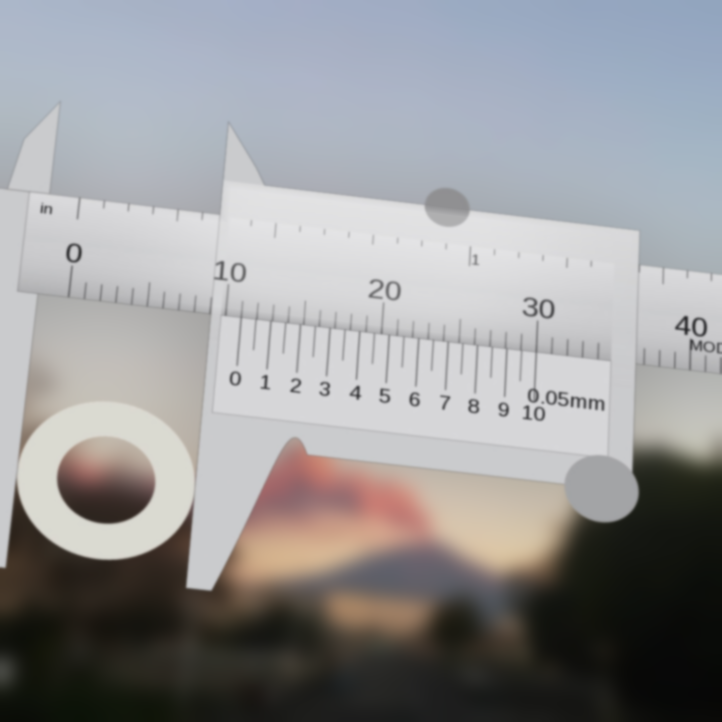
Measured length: 11.0 mm
